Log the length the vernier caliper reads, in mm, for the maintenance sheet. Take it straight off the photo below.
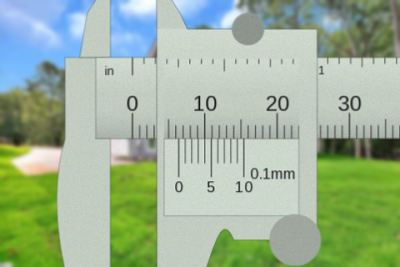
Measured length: 6.4 mm
